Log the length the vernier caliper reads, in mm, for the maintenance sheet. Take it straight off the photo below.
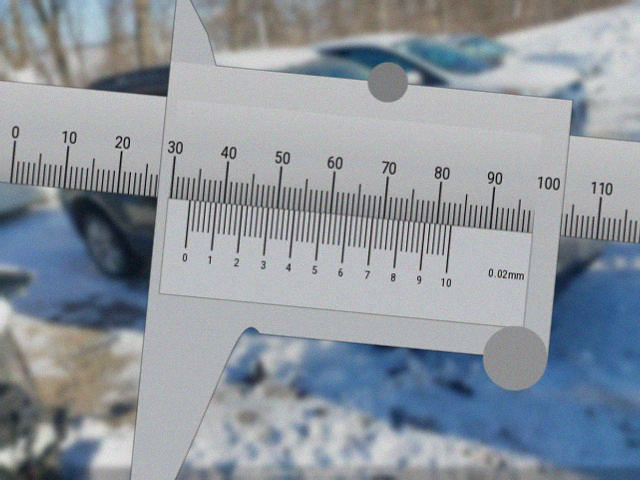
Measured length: 33.6 mm
